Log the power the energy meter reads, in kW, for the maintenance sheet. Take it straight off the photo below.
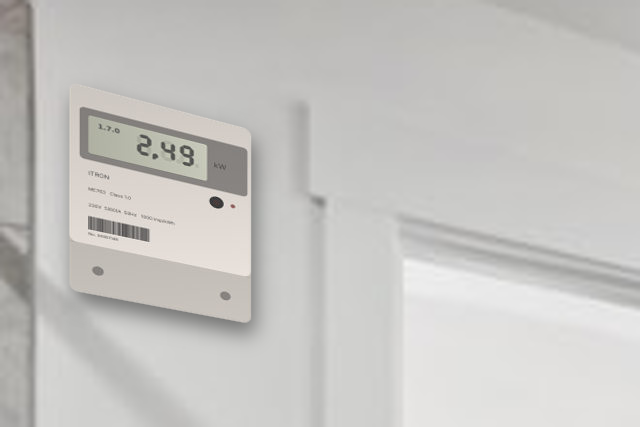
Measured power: 2.49 kW
